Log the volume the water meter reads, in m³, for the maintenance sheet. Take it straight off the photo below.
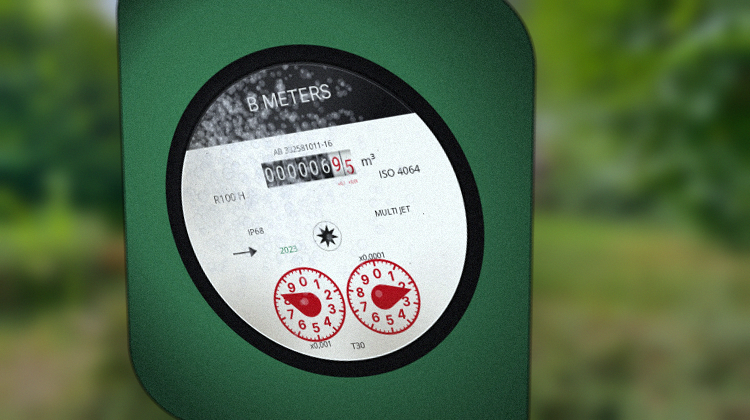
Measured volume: 6.9482 m³
